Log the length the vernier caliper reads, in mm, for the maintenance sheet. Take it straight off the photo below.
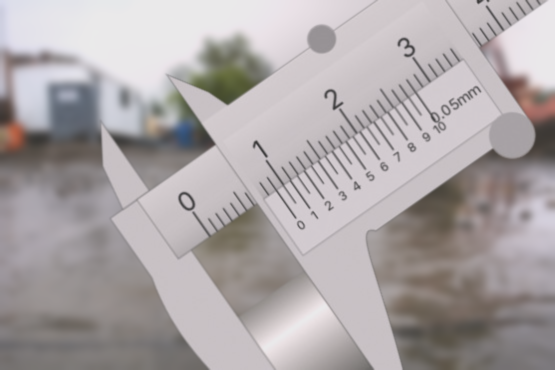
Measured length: 9.0 mm
